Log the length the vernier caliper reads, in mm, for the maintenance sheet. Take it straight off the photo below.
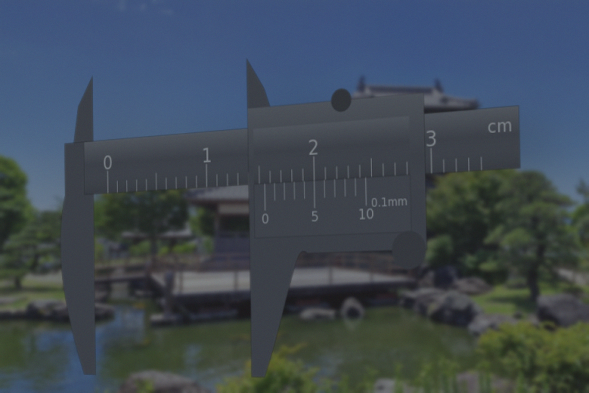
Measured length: 15.5 mm
